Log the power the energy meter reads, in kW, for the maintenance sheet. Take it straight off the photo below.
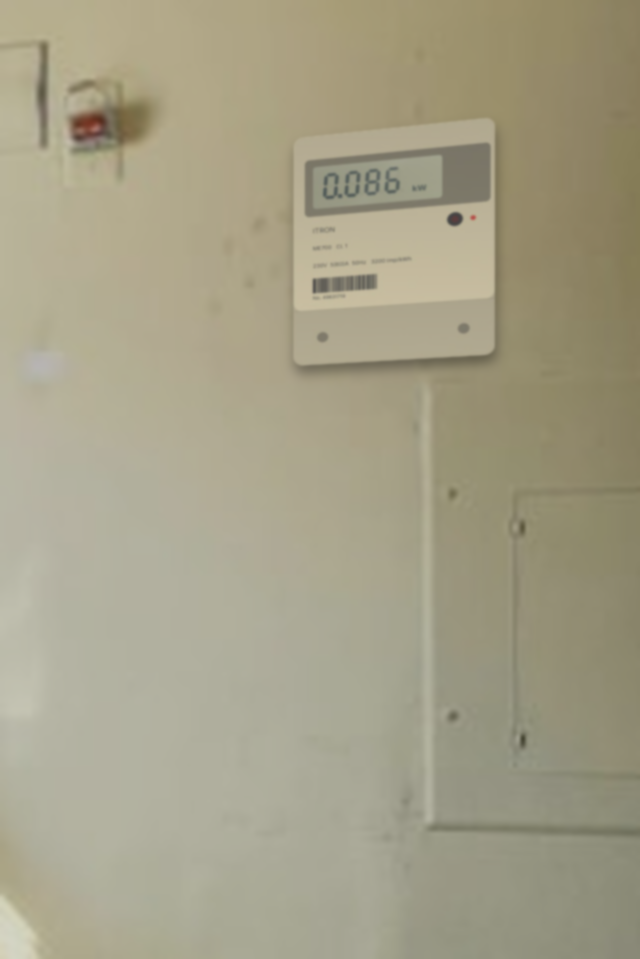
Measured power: 0.086 kW
